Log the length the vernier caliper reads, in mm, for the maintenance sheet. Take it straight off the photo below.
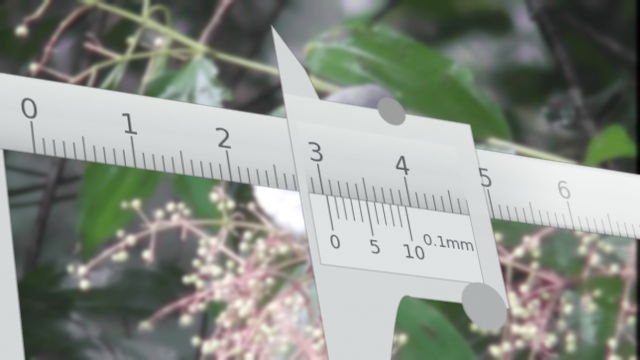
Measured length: 30.4 mm
